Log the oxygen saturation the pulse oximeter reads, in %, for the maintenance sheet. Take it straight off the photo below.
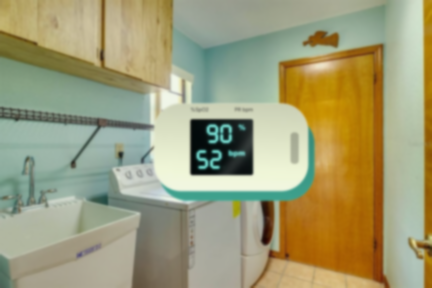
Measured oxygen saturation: 90 %
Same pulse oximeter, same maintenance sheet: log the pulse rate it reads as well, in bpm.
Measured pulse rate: 52 bpm
